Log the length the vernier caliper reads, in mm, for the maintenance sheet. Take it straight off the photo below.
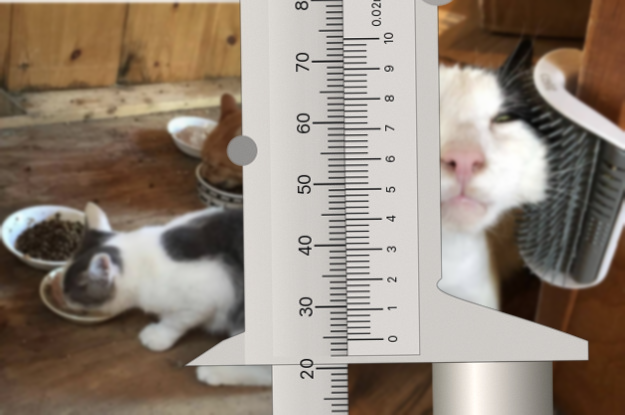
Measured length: 24.6 mm
